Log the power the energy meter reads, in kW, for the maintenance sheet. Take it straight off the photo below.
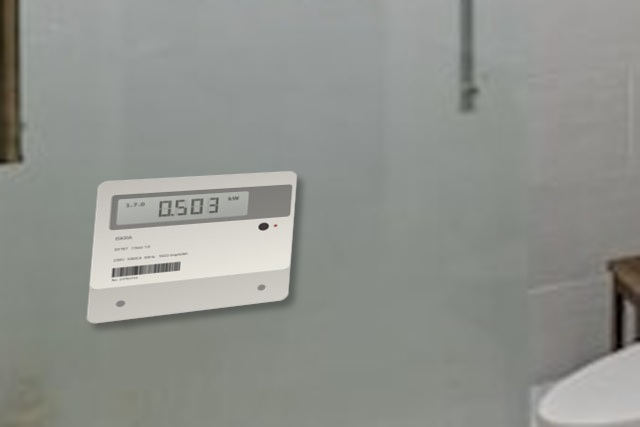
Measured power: 0.503 kW
